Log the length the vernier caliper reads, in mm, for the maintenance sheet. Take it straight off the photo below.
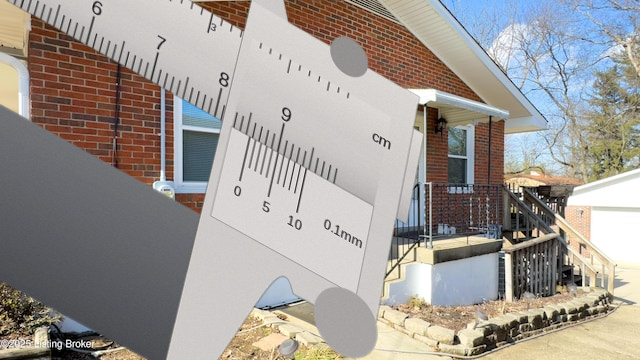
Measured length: 85.6 mm
